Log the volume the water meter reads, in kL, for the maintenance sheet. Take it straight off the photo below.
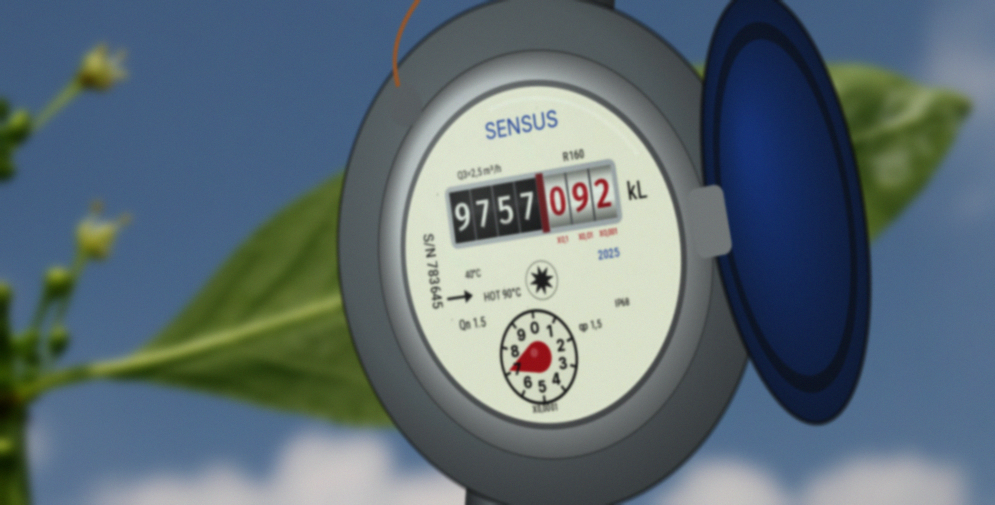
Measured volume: 9757.0927 kL
